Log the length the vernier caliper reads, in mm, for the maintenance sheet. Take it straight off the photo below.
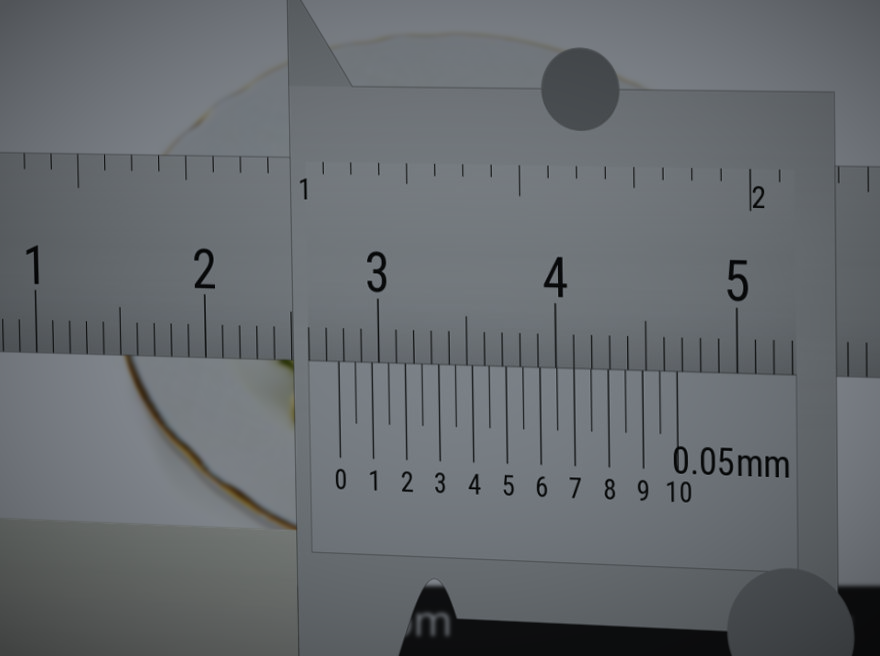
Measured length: 27.7 mm
